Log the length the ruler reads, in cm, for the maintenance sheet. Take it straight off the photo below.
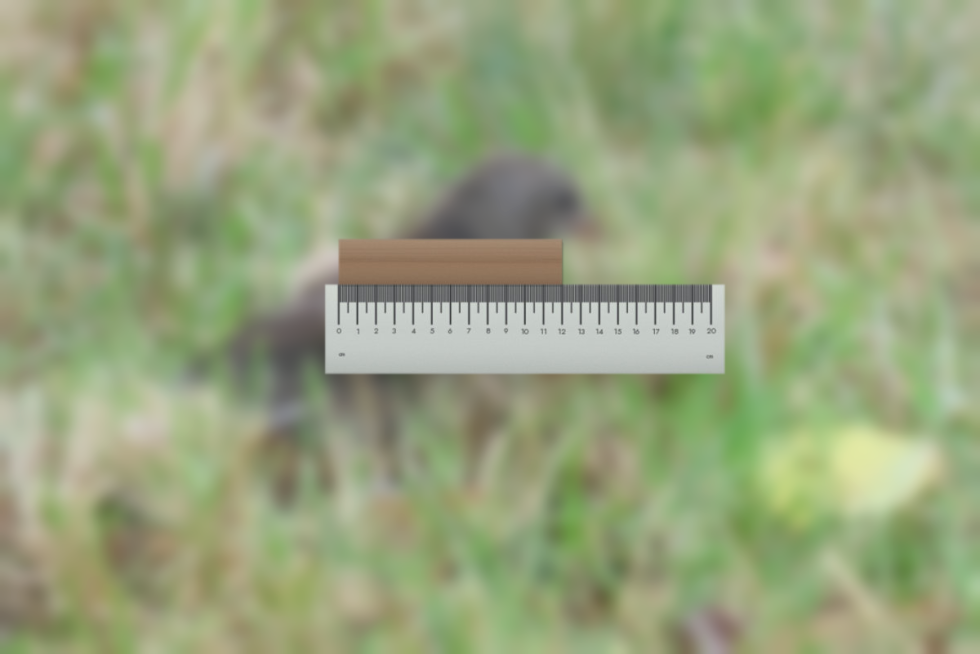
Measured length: 12 cm
